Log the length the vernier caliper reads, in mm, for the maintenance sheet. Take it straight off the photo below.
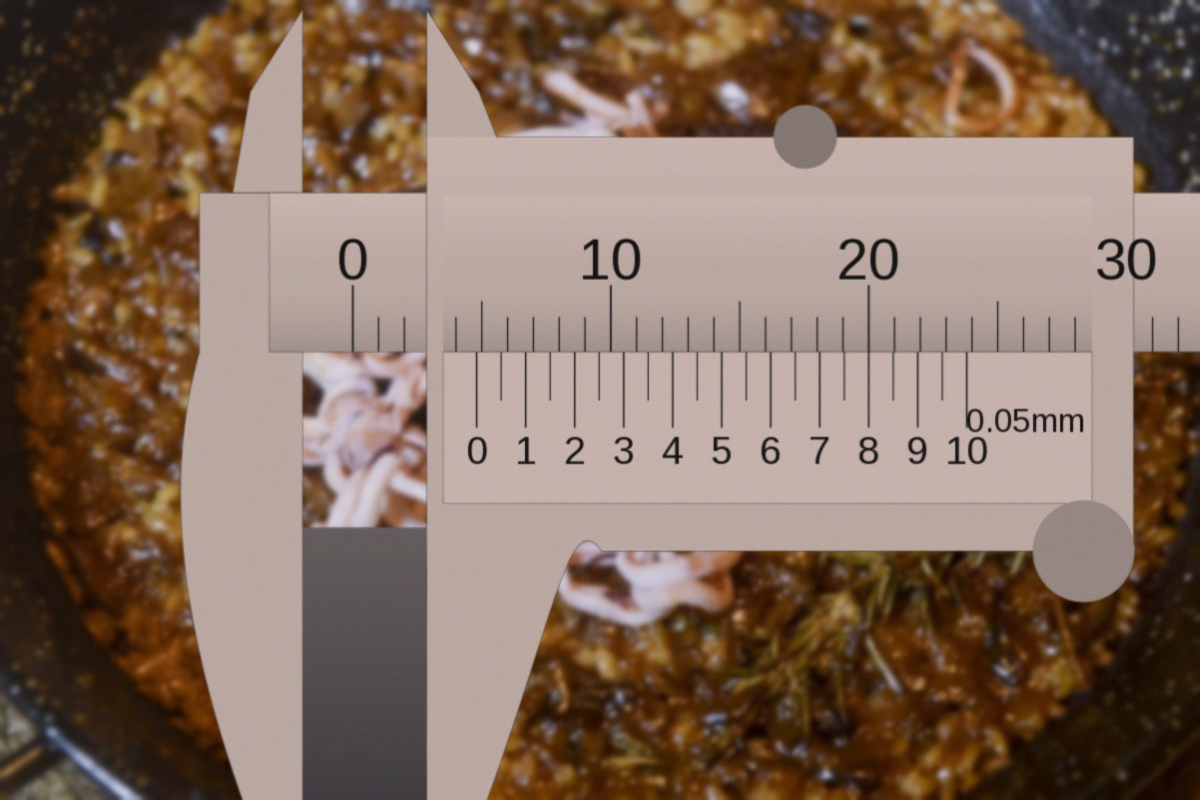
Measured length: 4.8 mm
